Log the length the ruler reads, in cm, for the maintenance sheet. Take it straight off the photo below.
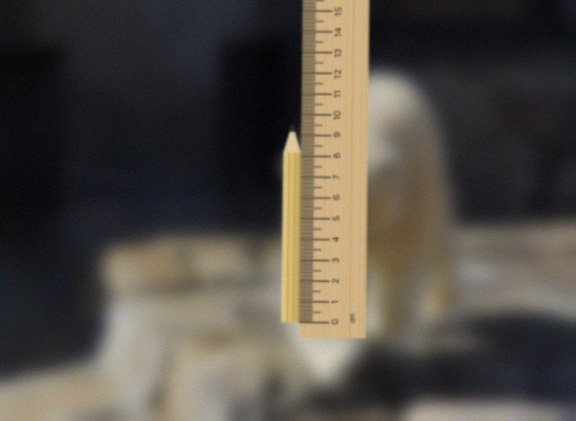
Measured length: 9.5 cm
